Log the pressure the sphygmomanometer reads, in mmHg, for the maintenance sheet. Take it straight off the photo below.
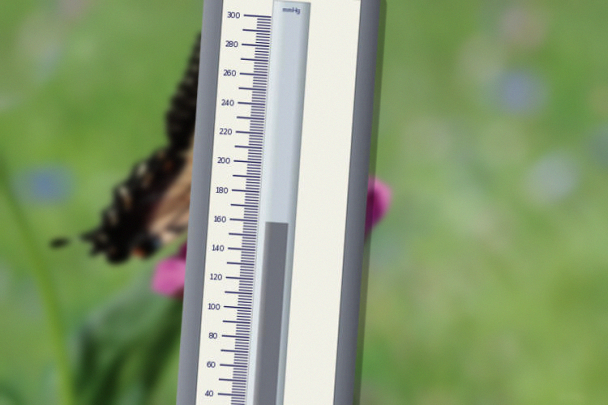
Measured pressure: 160 mmHg
